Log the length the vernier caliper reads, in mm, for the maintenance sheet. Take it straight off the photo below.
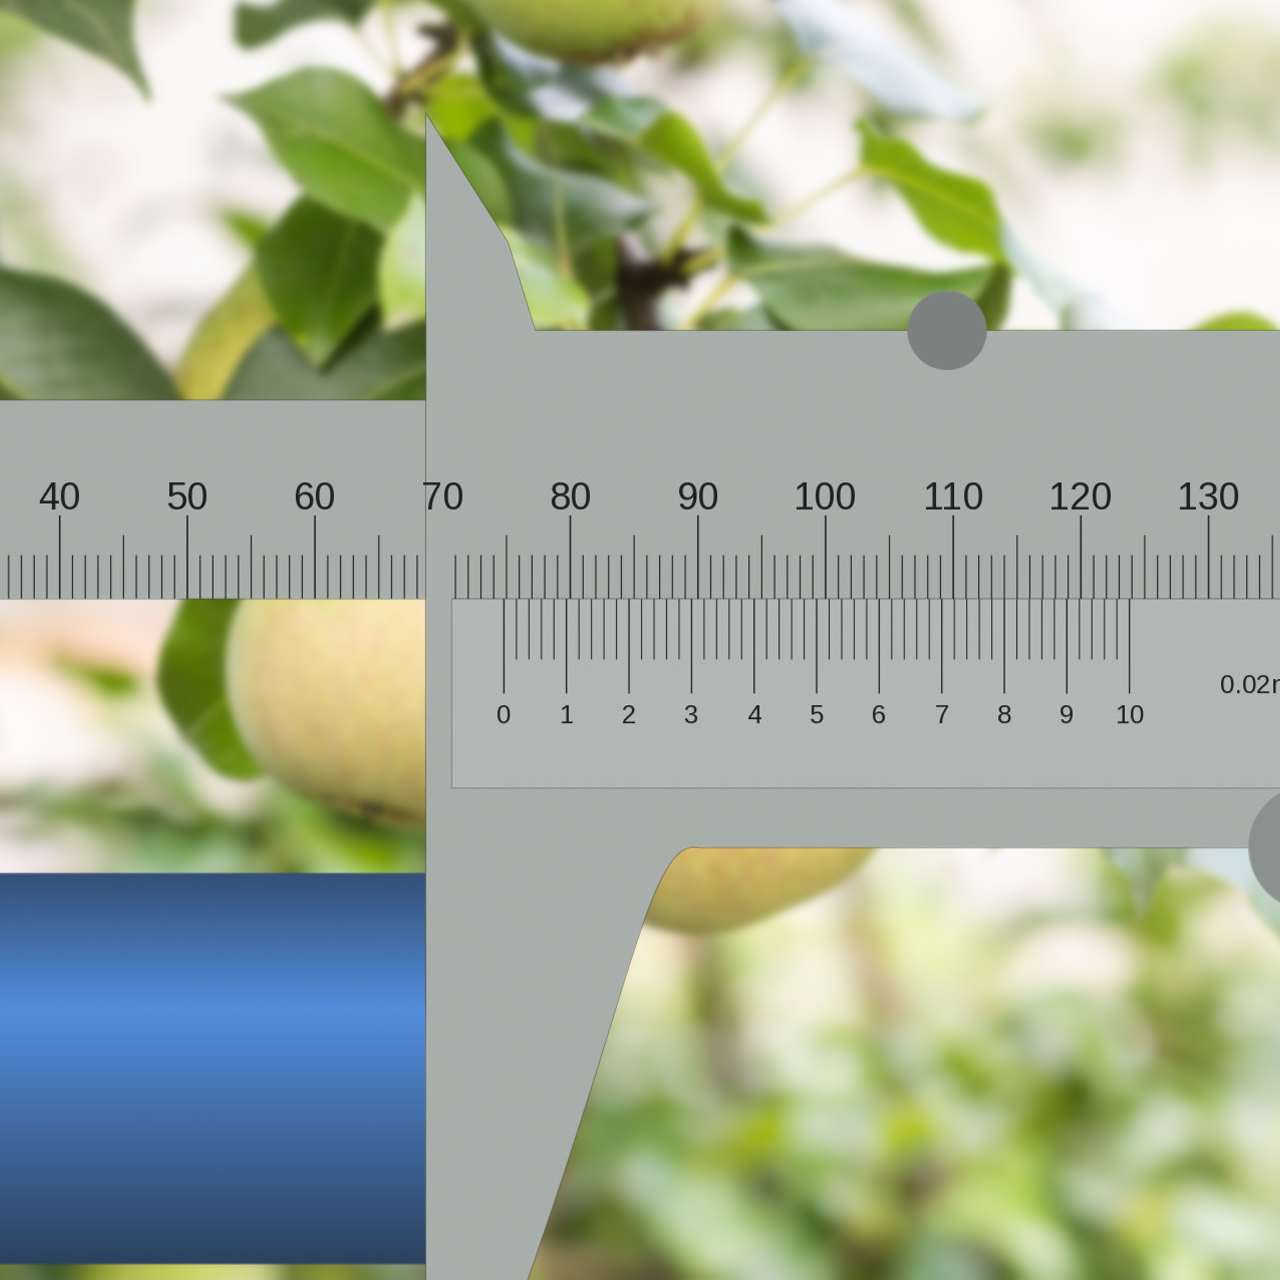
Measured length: 74.8 mm
